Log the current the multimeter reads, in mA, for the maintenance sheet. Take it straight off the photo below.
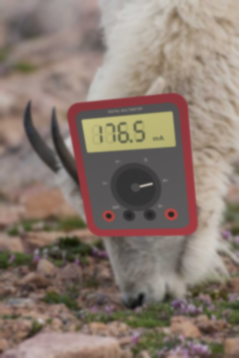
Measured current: 176.5 mA
